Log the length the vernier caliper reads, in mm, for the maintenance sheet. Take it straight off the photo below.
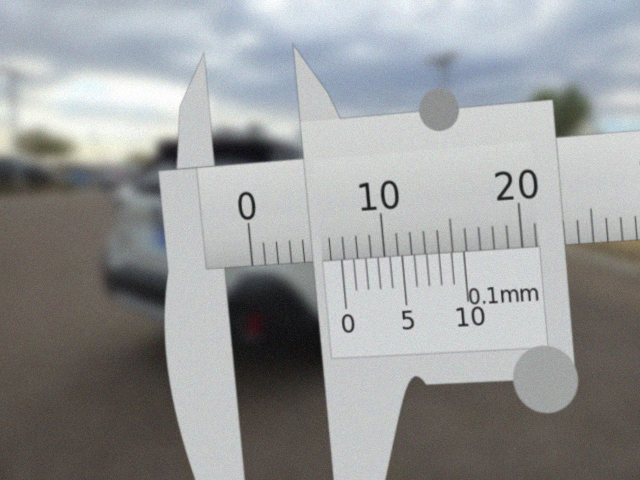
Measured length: 6.8 mm
